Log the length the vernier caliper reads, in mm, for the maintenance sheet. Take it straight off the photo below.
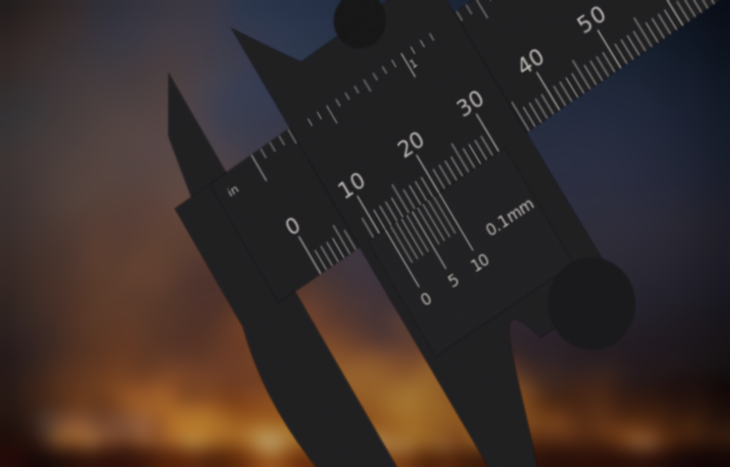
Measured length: 11.0 mm
